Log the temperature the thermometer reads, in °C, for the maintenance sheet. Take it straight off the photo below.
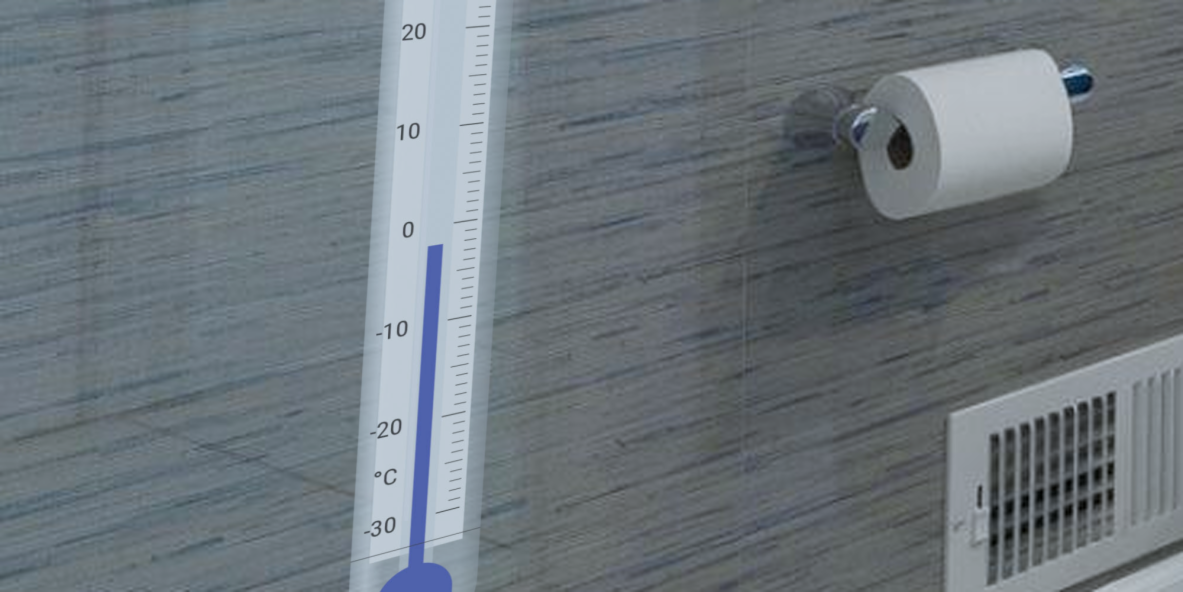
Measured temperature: -2 °C
